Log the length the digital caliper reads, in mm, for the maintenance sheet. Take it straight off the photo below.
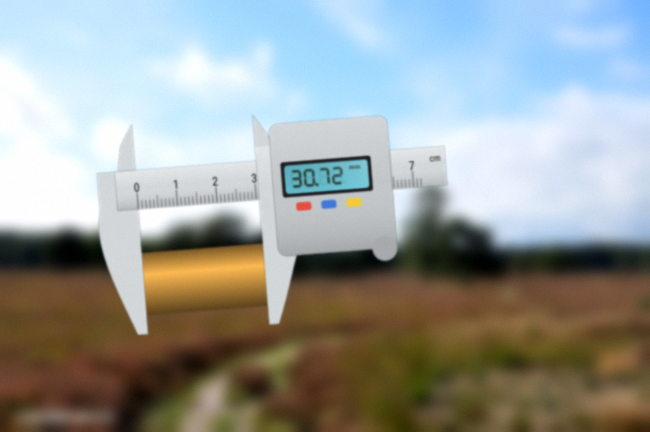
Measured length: 30.72 mm
